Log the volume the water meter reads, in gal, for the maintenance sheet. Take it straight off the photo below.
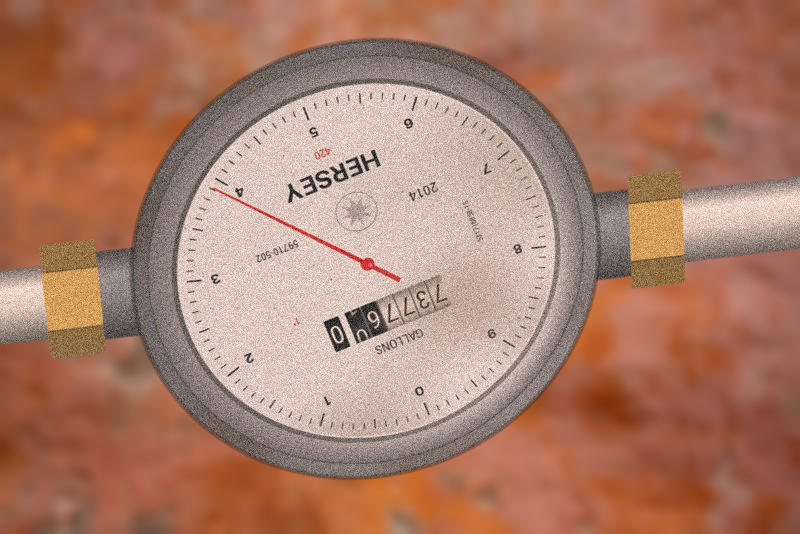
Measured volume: 7377603.9 gal
